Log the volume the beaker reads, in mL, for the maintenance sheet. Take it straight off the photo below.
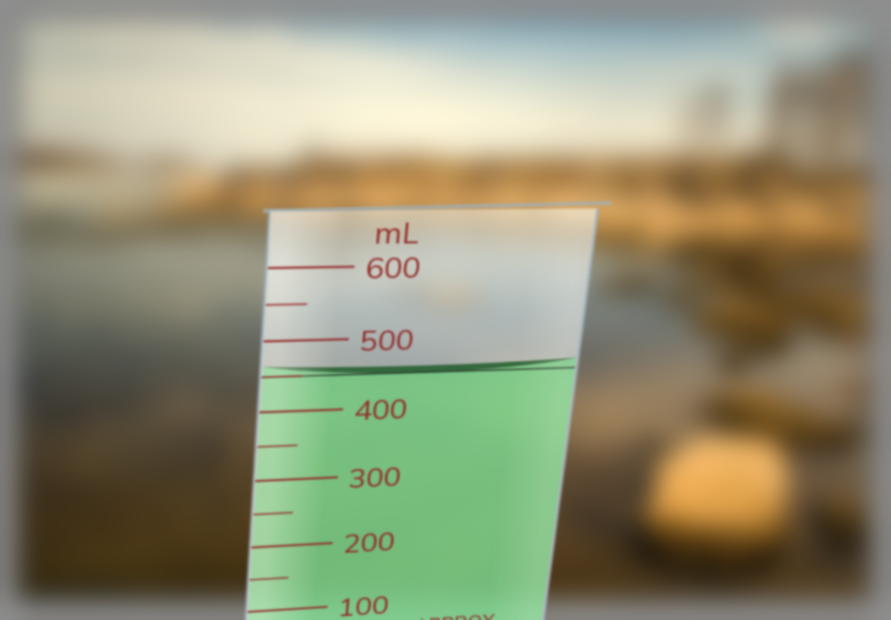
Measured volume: 450 mL
